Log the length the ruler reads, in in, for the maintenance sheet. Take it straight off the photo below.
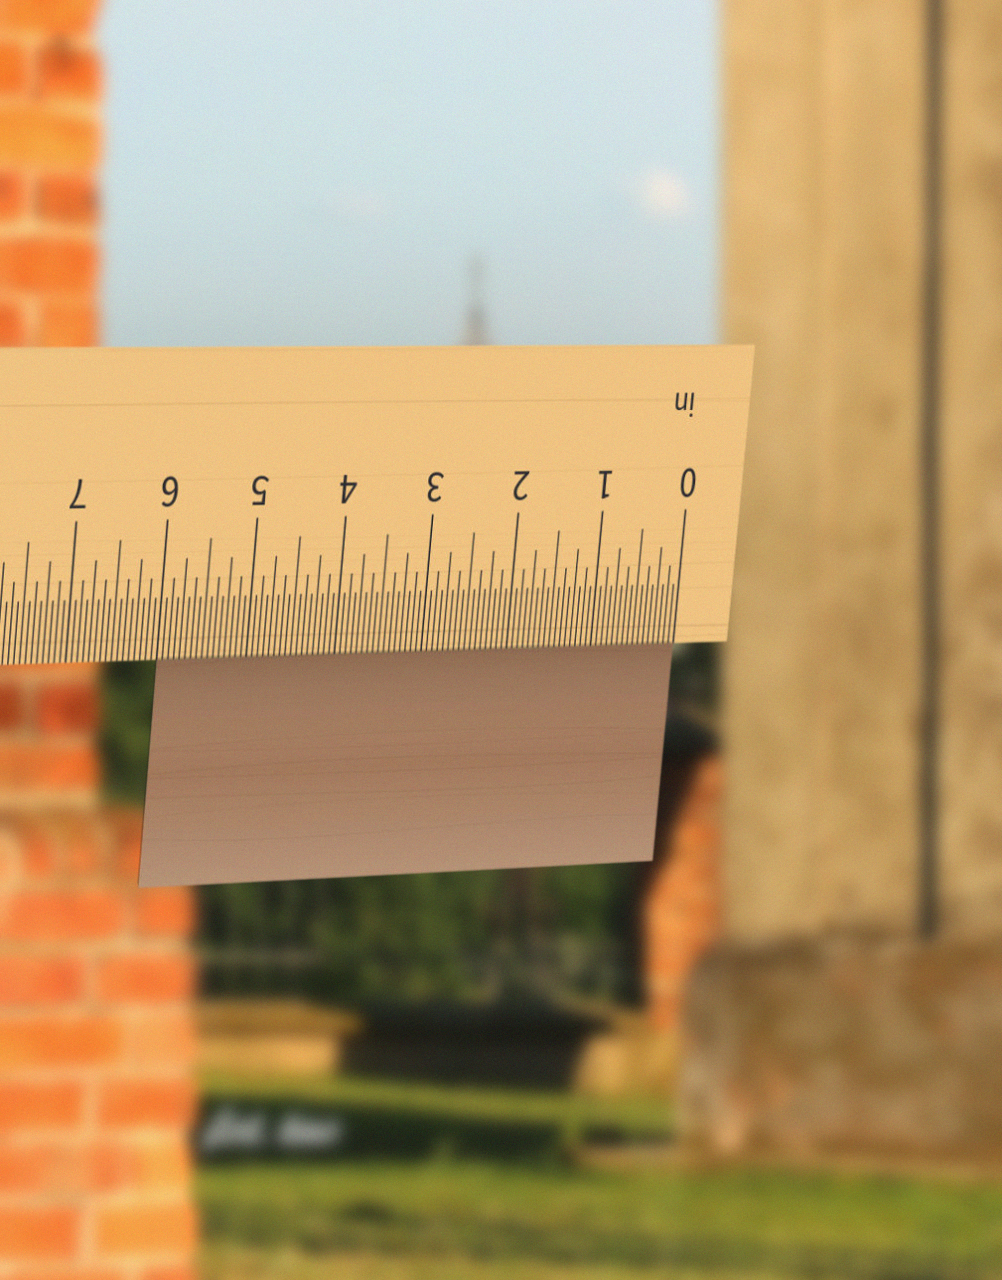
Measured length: 6 in
